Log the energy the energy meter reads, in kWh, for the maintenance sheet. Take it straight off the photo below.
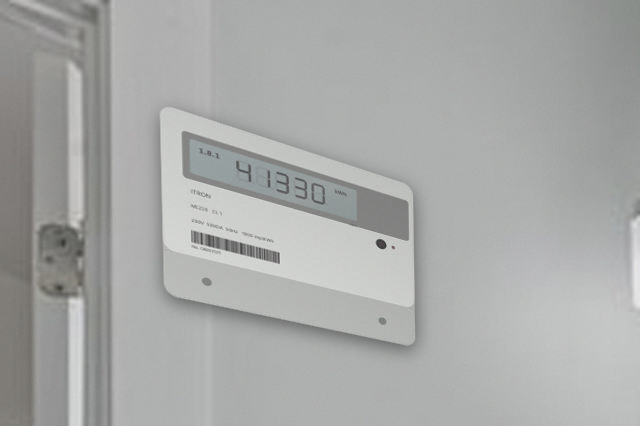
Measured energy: 41330 kWh
